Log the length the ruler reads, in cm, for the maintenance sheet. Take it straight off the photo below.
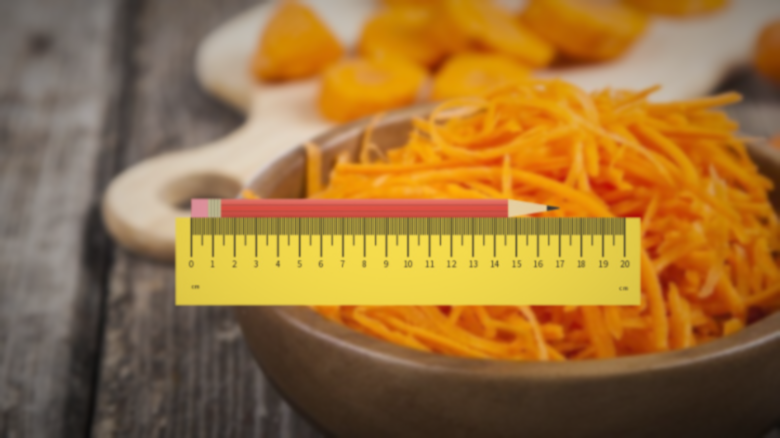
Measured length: 17 cm
